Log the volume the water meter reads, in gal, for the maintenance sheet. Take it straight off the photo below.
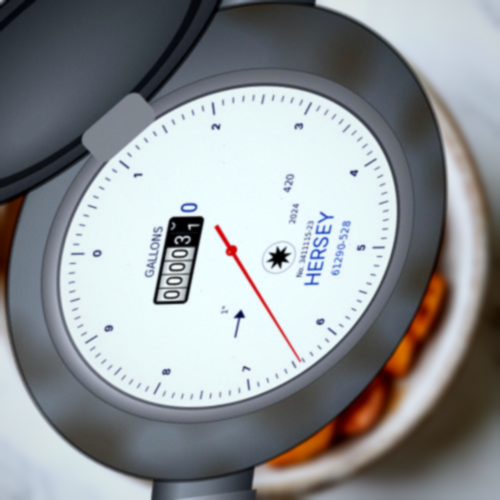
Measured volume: 306.4 gal
